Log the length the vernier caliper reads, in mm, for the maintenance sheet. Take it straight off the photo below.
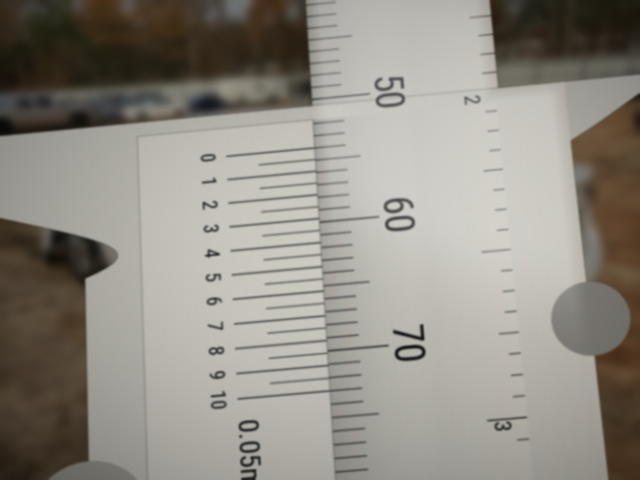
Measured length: 54.0 mm
